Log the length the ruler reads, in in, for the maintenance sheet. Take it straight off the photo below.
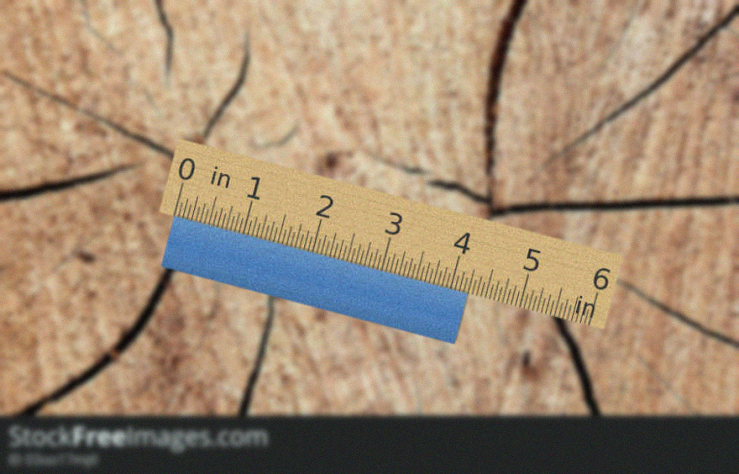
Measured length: 4.25 in
